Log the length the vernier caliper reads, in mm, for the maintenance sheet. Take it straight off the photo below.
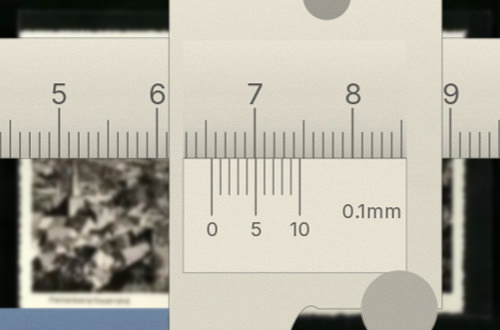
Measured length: 65.6 mm
